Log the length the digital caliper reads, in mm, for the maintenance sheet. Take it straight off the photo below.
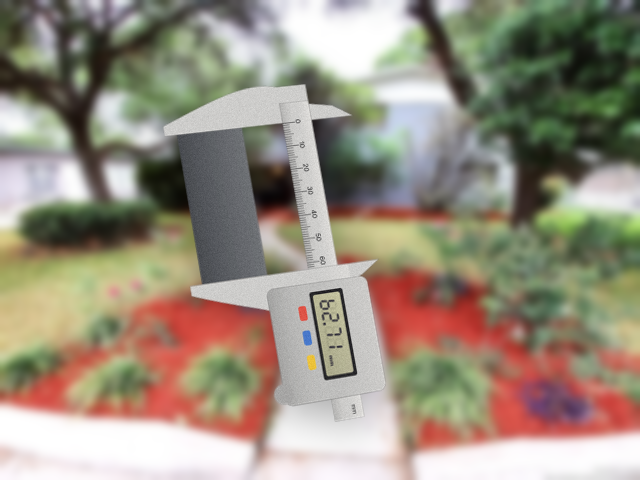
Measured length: 62.71 mm
